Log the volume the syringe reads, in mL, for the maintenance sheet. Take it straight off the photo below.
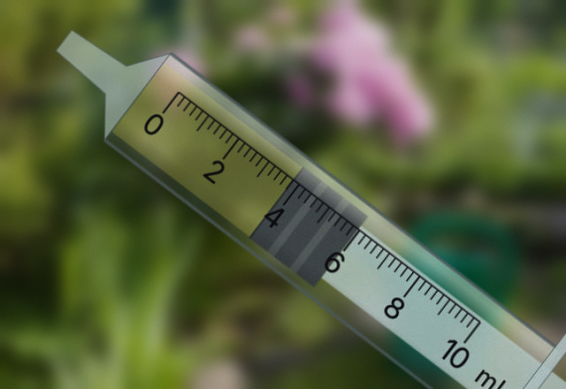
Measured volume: 3.8 mL
